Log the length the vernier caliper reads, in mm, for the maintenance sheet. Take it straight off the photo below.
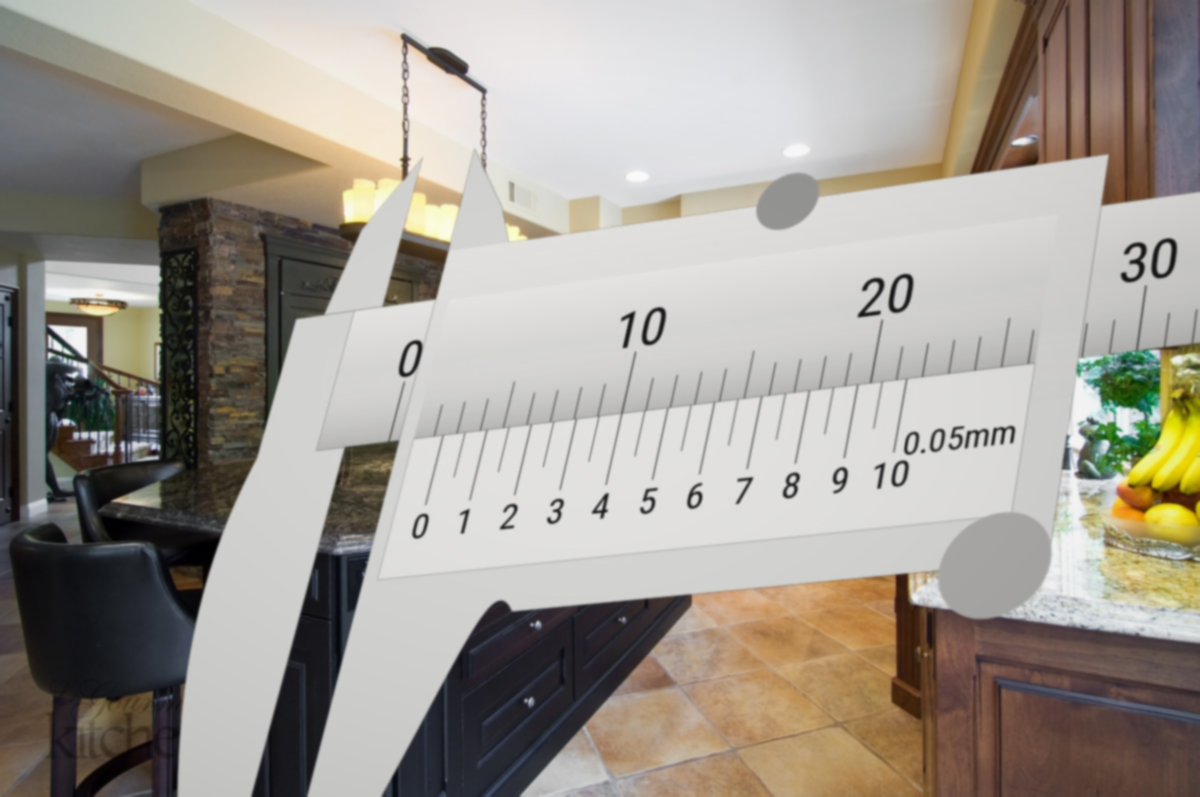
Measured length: 2.4 mm
